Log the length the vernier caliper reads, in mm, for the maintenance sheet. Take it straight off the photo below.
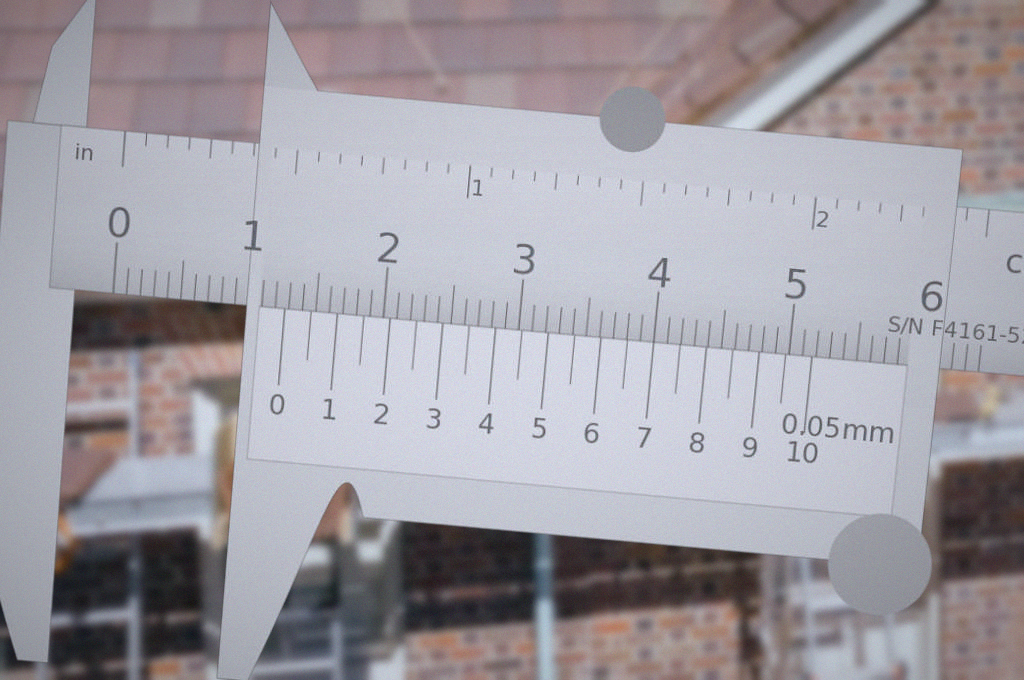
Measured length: 12.7 mm
